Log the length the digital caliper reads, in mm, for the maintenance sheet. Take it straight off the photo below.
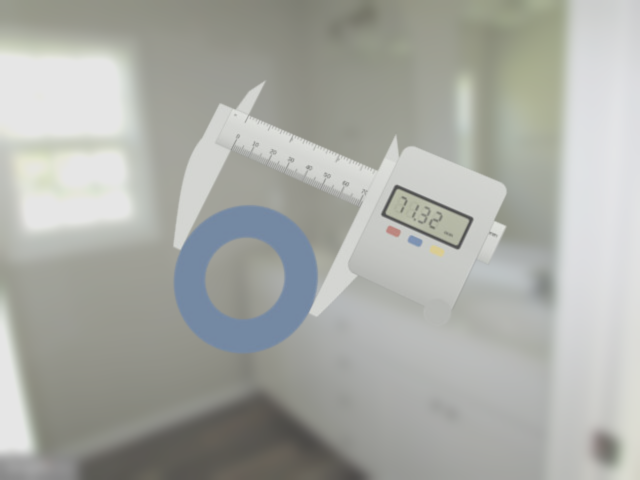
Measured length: 71.32 mm
